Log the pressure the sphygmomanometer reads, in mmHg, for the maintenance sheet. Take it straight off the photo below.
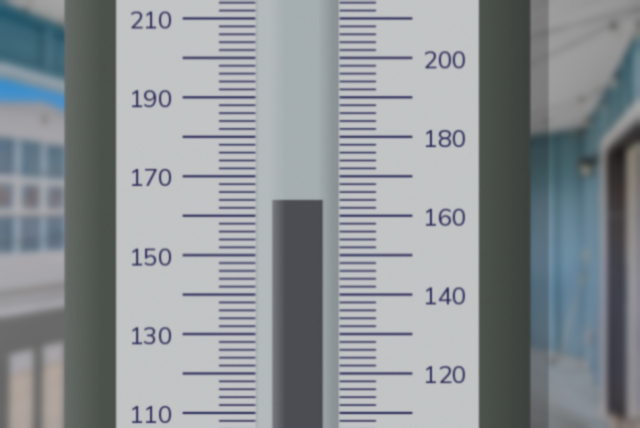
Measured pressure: 164 mmHg
